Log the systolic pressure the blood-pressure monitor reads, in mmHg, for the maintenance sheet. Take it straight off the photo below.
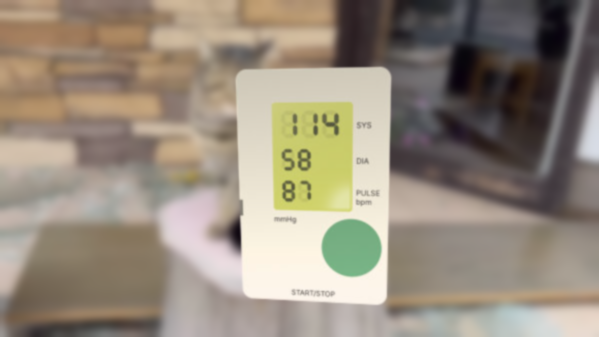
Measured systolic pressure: 114 mmHg
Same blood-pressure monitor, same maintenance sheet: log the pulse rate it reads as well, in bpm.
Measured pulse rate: 87 bpm
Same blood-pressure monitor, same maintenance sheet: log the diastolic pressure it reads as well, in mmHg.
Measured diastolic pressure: 58 mmHg
